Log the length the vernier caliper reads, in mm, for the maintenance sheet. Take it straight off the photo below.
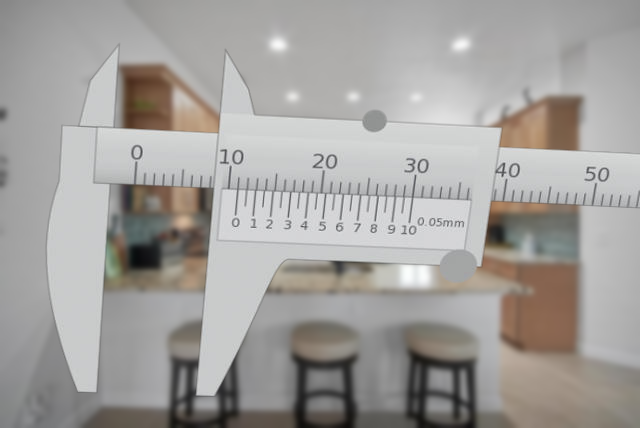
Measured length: 11.0 mm
